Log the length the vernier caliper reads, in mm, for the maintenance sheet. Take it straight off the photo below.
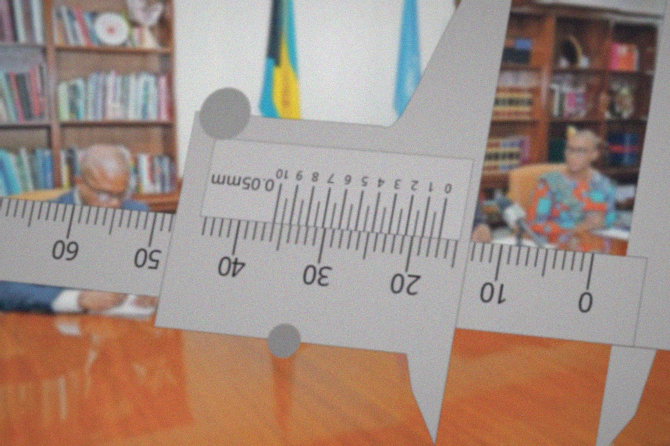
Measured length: 17.0 mm
